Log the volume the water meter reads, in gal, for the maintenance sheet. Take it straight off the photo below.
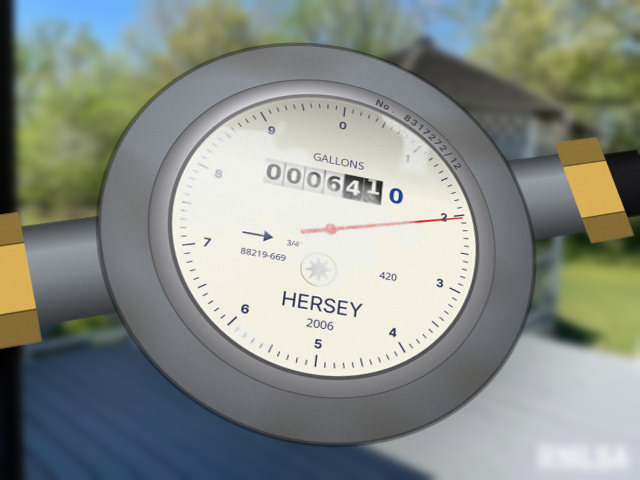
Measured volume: 6412.0 gal
